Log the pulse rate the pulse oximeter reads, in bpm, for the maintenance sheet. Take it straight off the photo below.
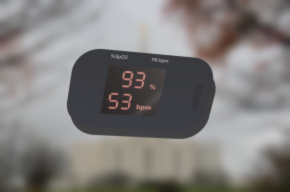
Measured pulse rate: 53 bpm
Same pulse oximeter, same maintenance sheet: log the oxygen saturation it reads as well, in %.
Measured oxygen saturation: 93 %
